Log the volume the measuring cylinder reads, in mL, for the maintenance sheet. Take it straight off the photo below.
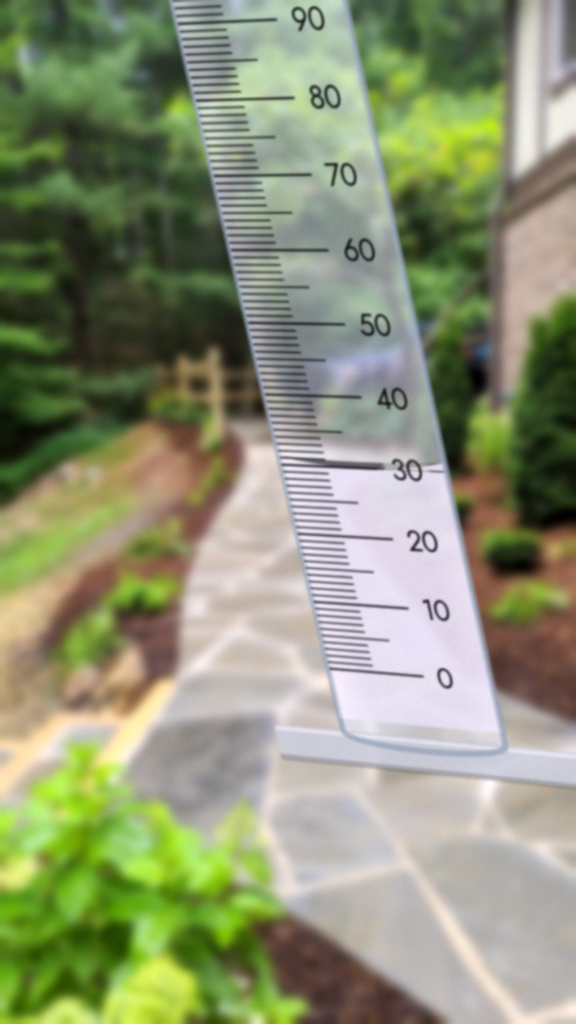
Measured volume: 30 mL
